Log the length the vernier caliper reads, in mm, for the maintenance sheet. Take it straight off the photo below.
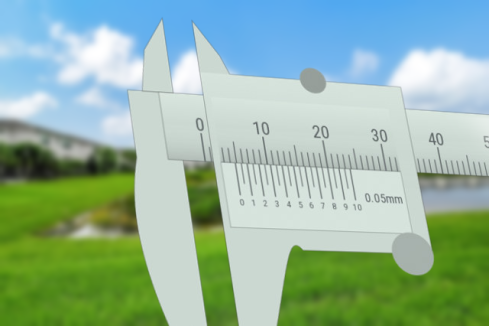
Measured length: 4.8 mm
